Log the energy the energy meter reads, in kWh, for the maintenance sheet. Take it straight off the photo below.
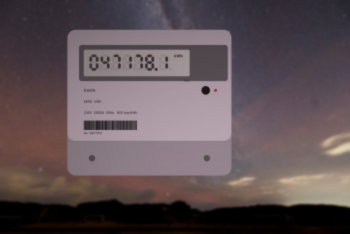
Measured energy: 47178.1 kWh
